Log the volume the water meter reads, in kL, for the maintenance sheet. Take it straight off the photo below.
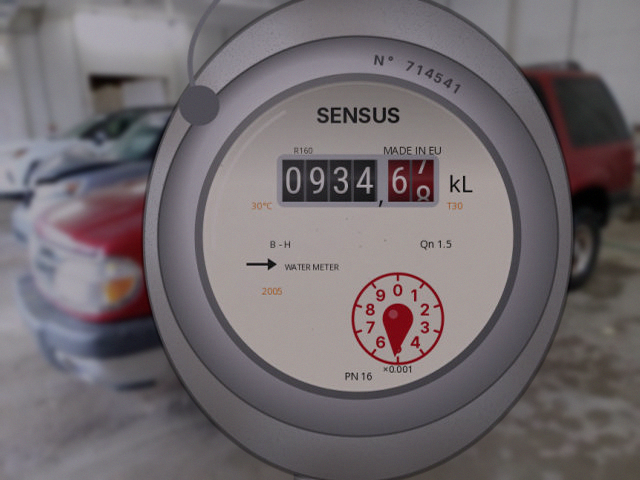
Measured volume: 934.675 kL
